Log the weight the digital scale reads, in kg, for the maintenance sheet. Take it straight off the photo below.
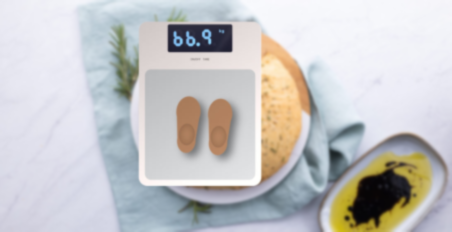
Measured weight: 66.9 kg
